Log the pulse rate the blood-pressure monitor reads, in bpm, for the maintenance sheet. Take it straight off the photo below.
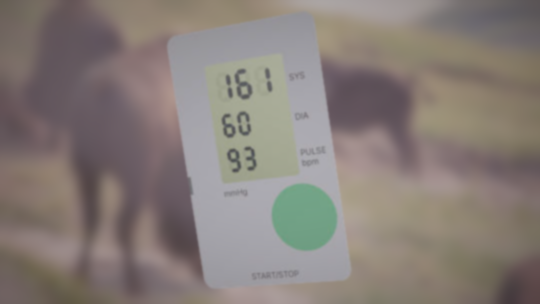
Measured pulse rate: 93 bpm
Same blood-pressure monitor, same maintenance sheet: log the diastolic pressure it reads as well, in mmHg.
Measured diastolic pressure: 60 mmHg
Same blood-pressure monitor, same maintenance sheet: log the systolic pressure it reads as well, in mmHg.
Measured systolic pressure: 161 mmHg
